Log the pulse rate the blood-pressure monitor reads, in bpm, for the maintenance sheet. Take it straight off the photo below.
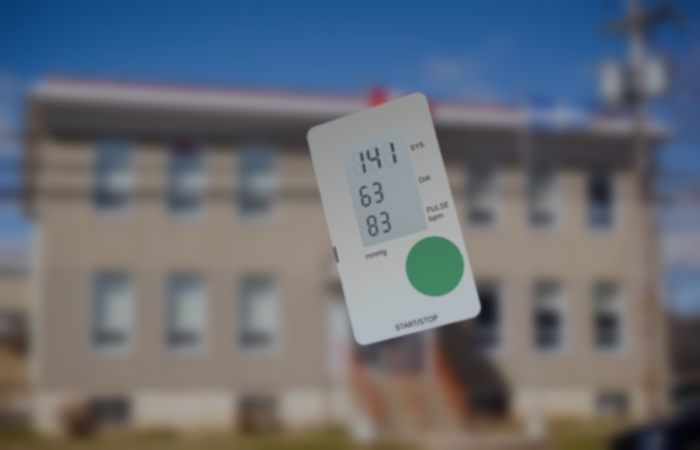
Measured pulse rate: 83 bpm
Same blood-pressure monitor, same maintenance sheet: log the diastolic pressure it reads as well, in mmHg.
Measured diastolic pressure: 63 mmHg
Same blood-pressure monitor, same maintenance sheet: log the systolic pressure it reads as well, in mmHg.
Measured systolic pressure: 141 mmHg
